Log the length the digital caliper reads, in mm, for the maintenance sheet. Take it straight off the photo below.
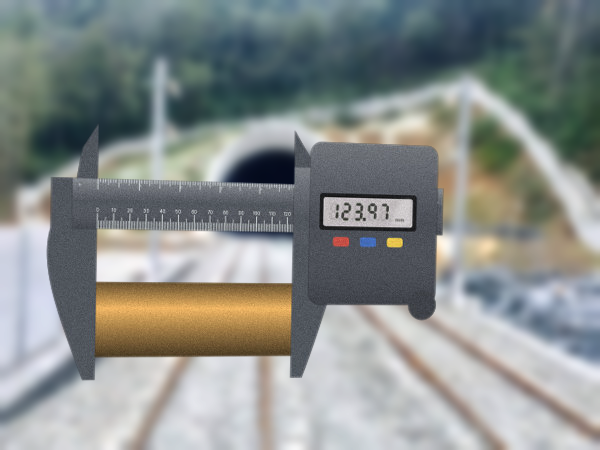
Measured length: 123.97 mm
